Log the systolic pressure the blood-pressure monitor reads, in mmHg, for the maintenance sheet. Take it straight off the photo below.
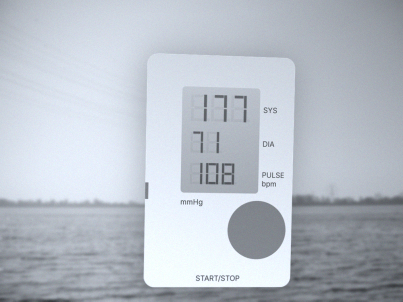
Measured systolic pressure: 177 mmHg
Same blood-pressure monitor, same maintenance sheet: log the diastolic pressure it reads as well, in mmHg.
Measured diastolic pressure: 71 mmHg
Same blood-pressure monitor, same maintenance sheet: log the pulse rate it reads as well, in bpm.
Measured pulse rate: 108 bpm
